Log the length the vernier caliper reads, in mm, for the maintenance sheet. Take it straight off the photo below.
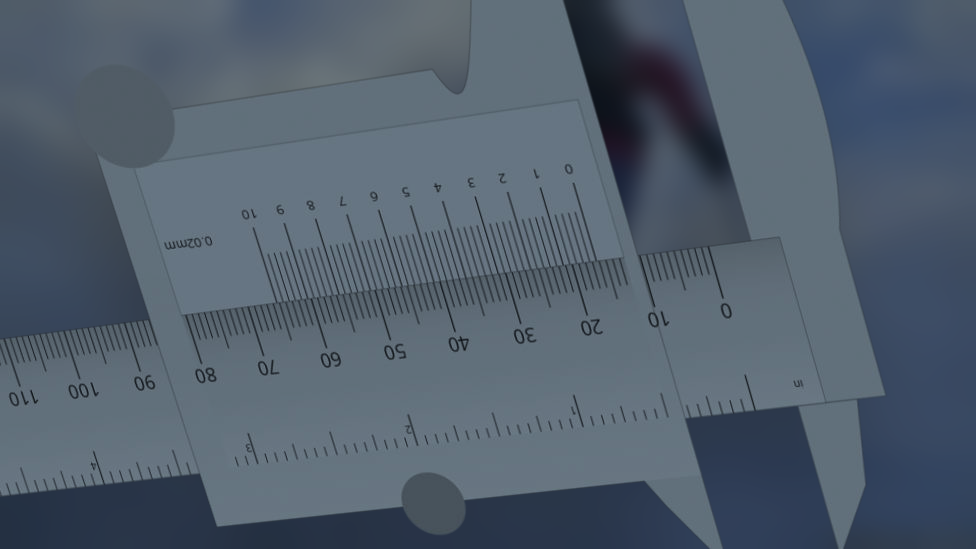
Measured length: 16.4 mm
